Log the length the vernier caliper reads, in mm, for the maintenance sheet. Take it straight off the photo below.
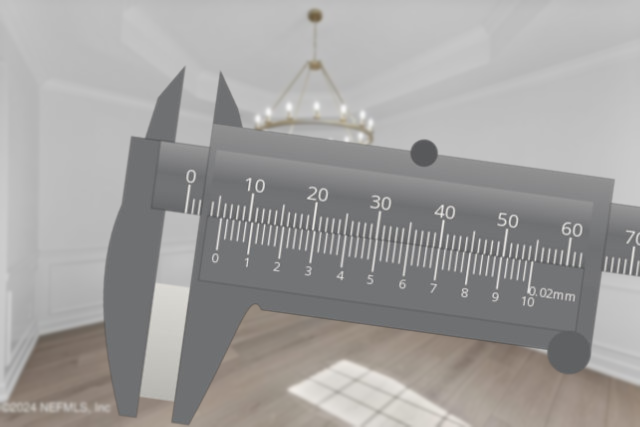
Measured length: 5.6 mm
